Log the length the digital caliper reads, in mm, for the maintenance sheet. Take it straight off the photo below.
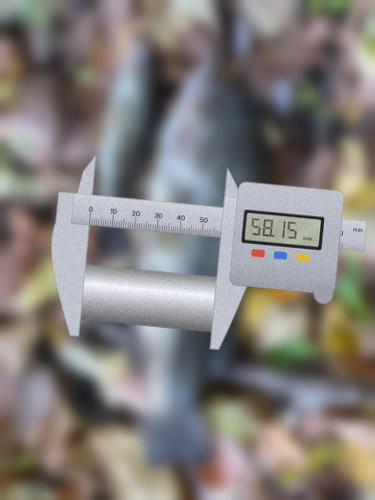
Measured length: 58.15 mm
